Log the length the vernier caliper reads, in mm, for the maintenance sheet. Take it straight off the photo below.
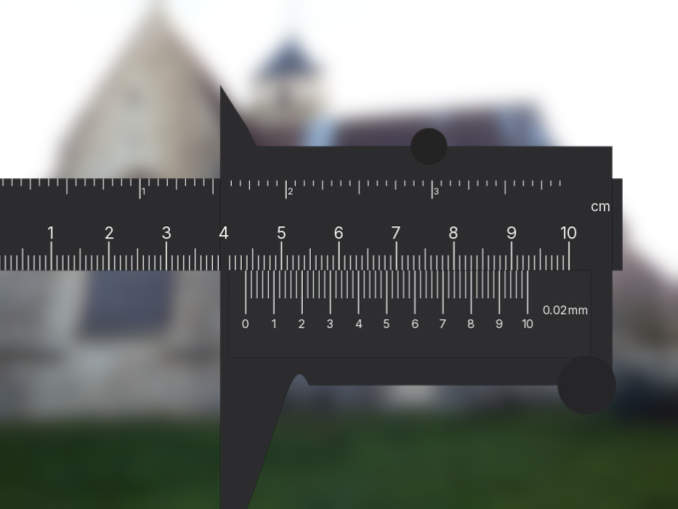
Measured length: 43.8 mm
